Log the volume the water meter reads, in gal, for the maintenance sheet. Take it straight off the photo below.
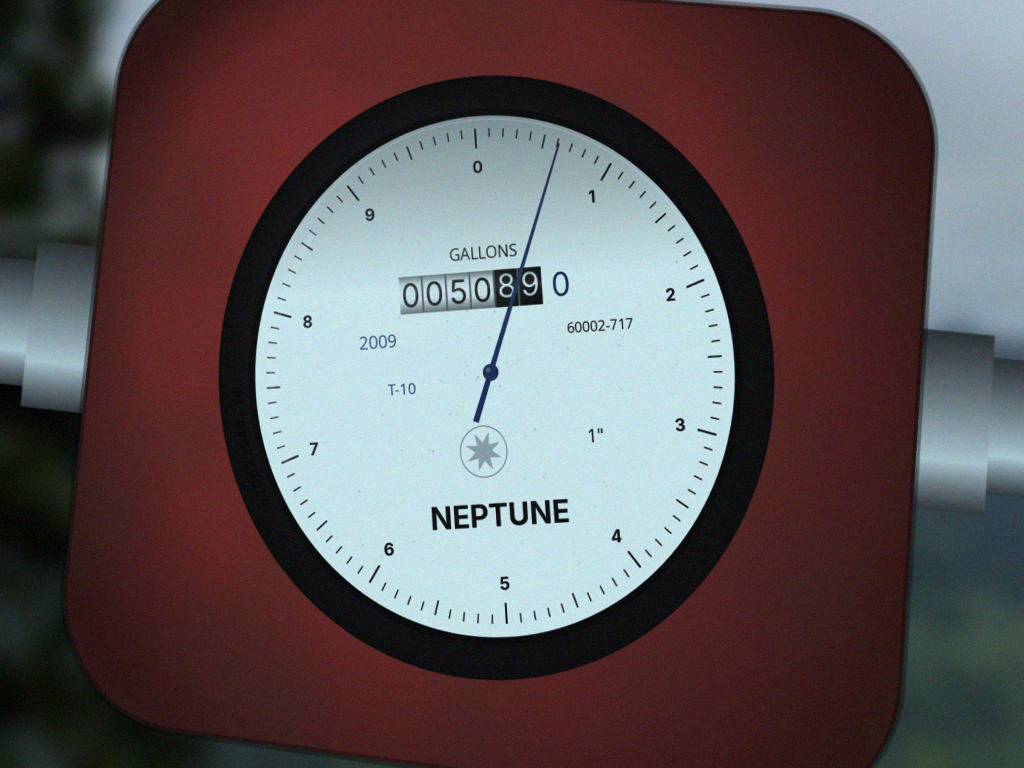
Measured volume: 50890.6 gal
